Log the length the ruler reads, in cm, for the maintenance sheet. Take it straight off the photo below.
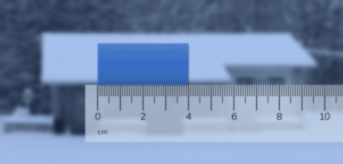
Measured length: 4 cm
